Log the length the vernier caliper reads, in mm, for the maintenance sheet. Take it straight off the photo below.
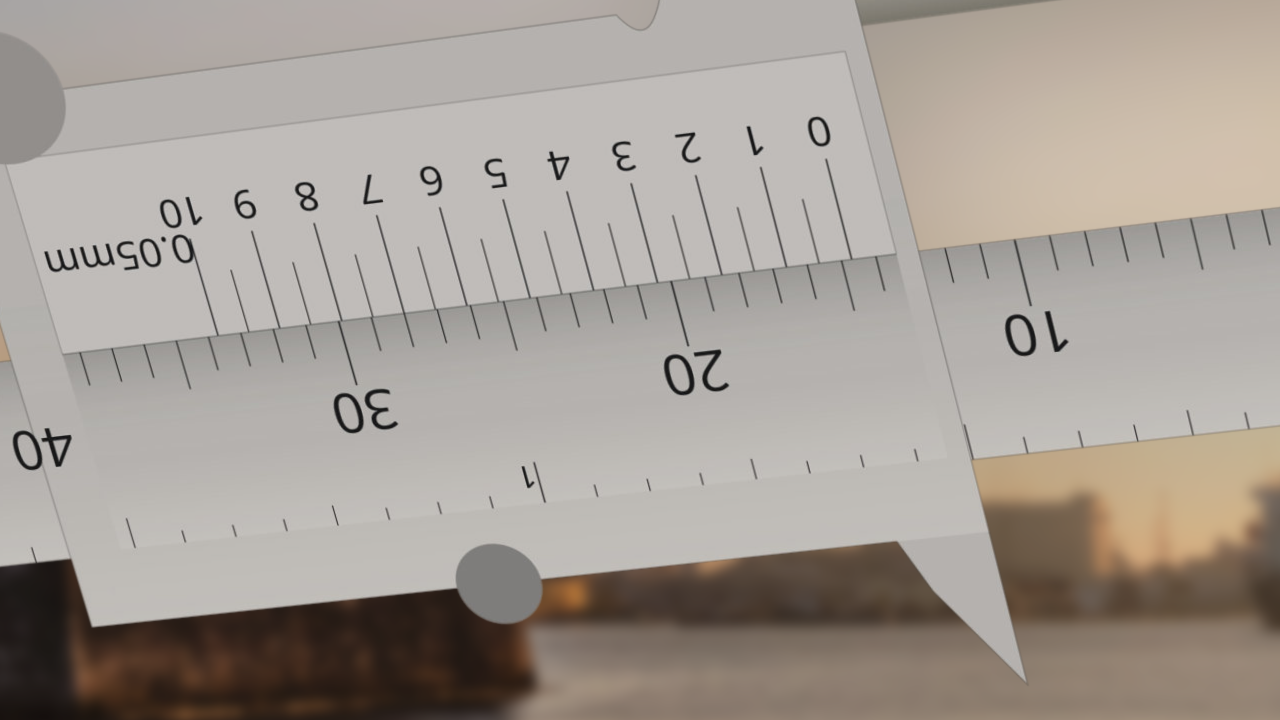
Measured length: 14.70 mm
